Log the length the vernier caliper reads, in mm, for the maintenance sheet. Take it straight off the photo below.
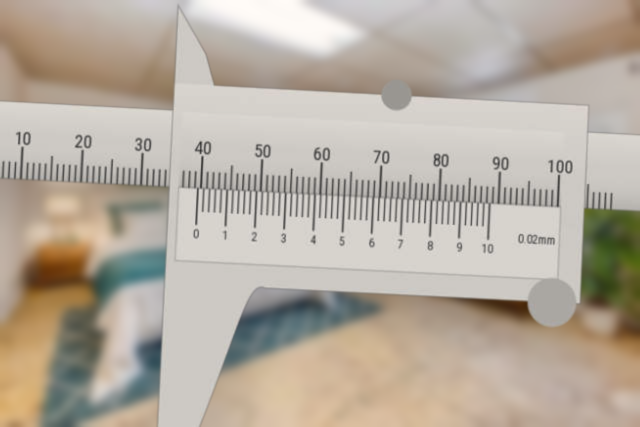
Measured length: 39.5 mm
